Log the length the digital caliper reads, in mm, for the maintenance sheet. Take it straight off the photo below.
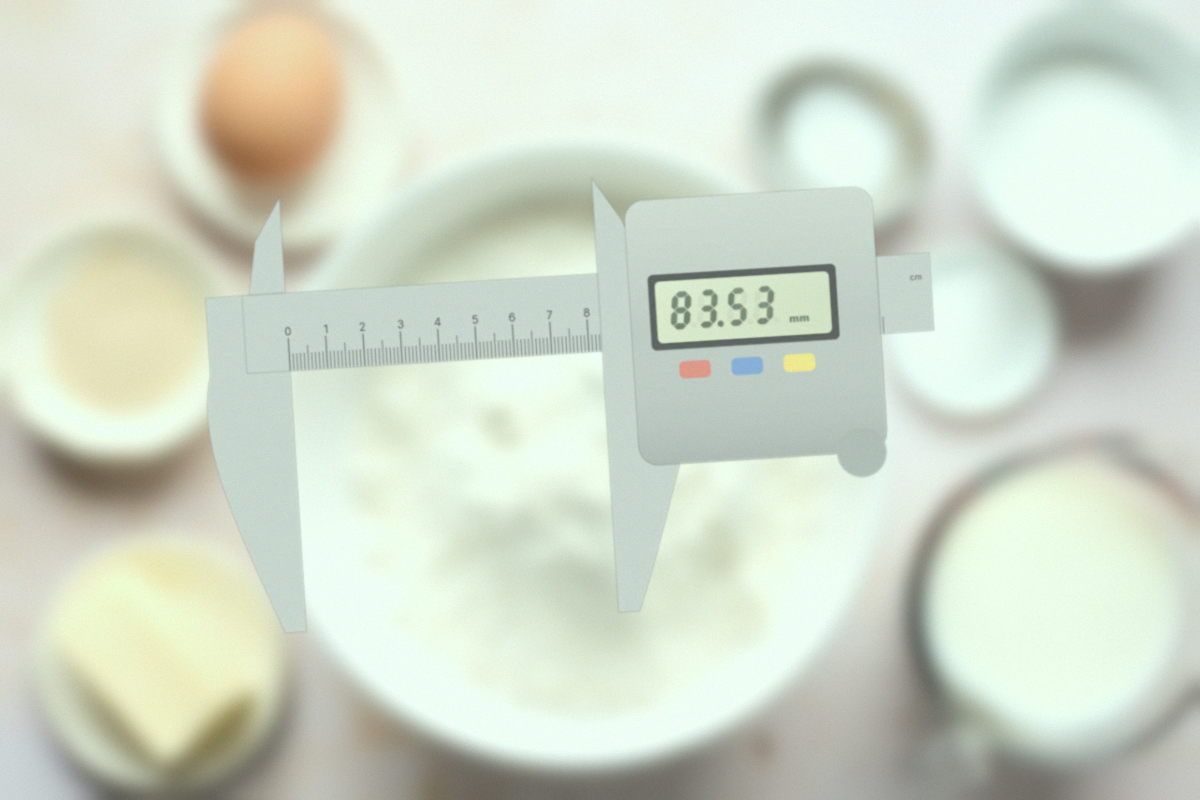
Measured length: 83.53 mm
